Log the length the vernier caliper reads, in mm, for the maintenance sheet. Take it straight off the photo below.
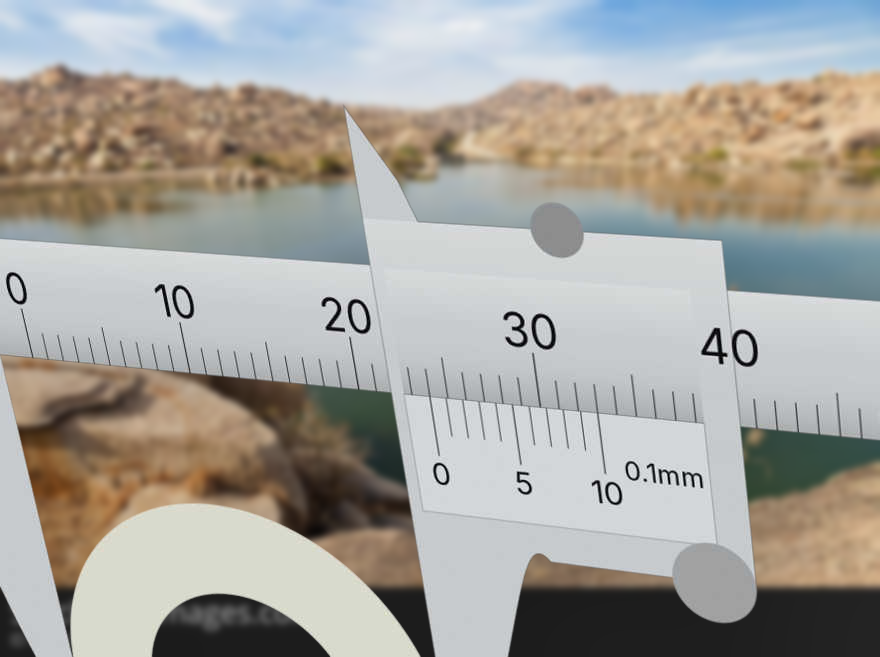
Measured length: 24.0 mm
